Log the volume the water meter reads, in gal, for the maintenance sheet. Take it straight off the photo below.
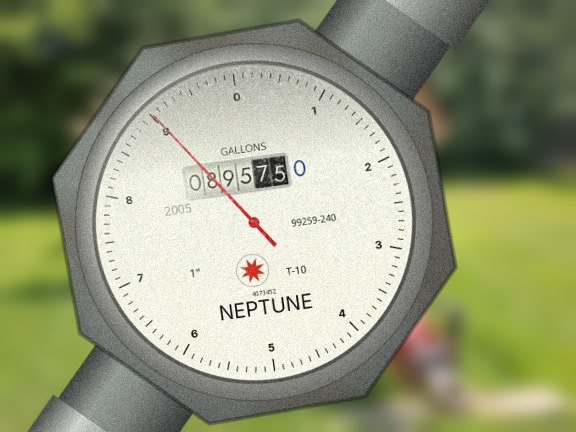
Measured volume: 895749.0 gal
